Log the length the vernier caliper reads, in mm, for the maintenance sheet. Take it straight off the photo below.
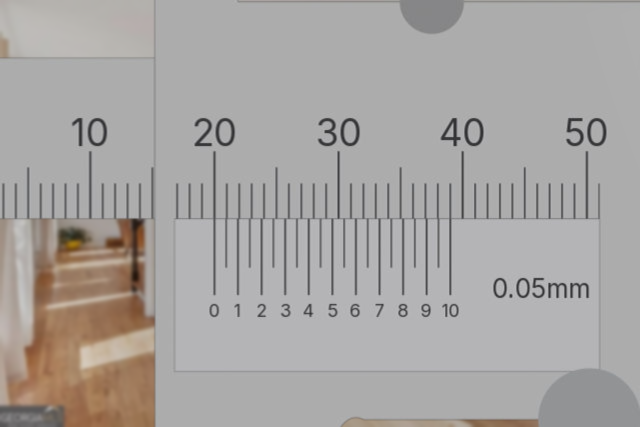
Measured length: 20.0 mm
